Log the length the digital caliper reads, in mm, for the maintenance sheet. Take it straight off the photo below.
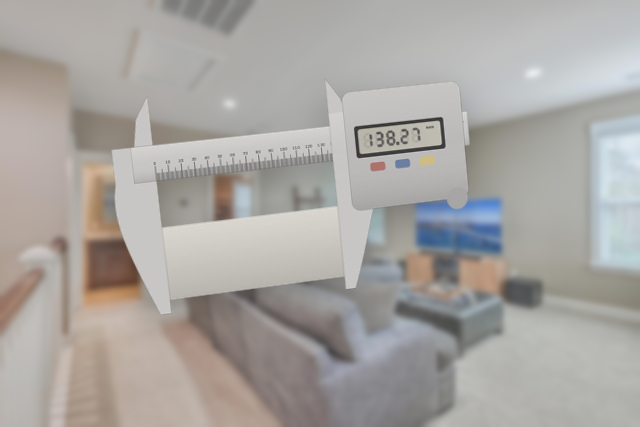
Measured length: 138.27 mm
